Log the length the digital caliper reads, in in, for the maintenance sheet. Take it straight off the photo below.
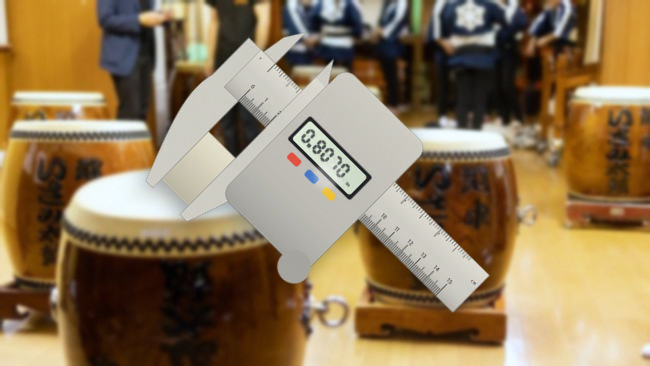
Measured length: 0.8070 in
